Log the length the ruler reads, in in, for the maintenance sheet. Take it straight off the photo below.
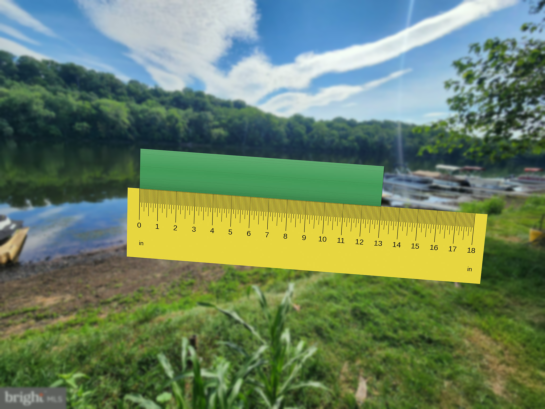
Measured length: 13 in
